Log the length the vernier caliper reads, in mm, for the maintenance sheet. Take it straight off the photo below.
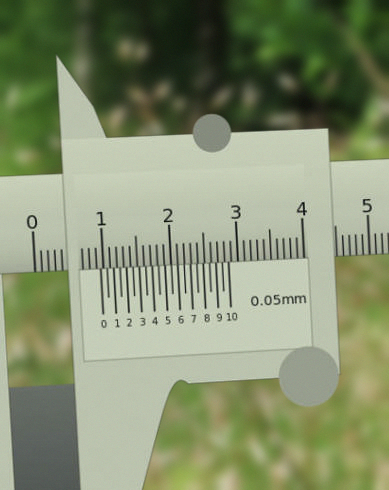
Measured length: 9.6 mm
